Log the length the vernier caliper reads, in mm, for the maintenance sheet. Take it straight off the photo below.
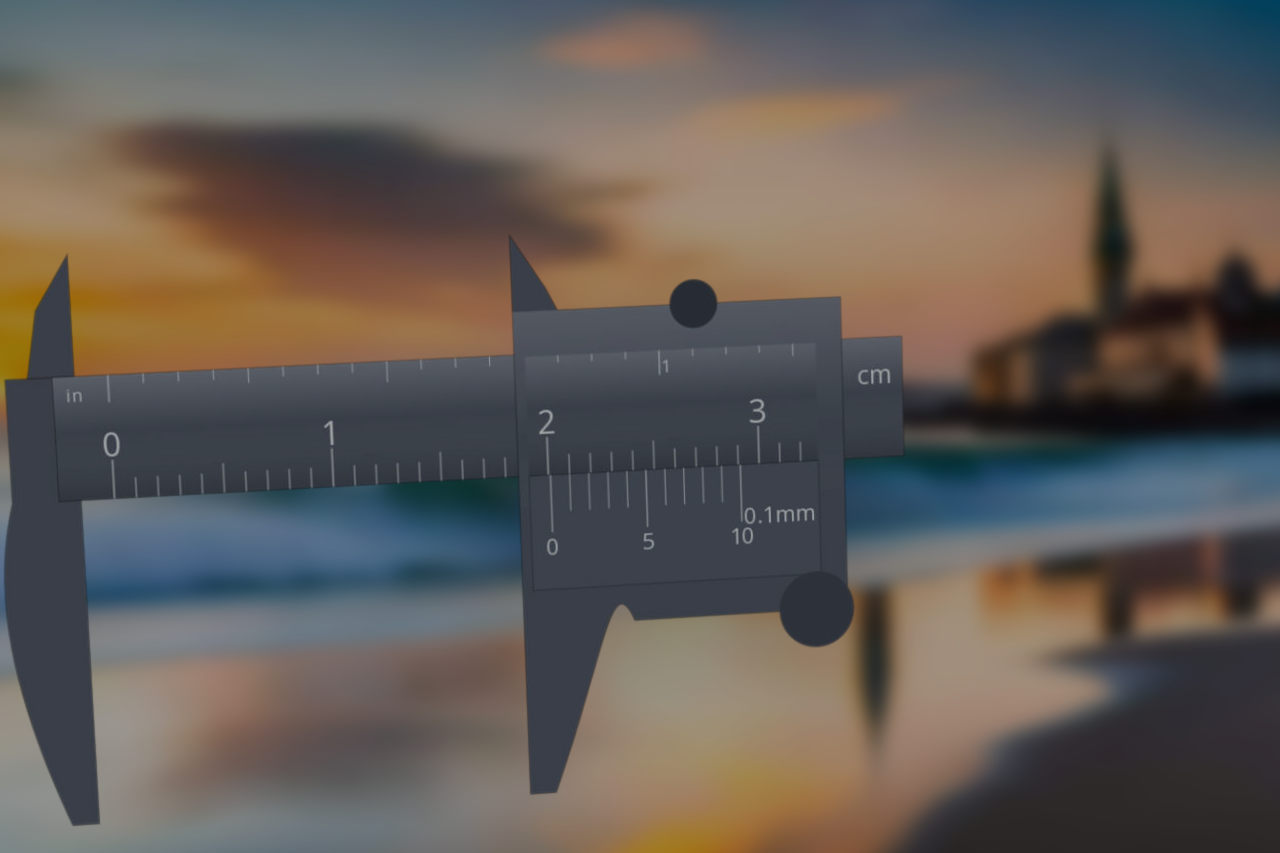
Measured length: 20.1 mm
